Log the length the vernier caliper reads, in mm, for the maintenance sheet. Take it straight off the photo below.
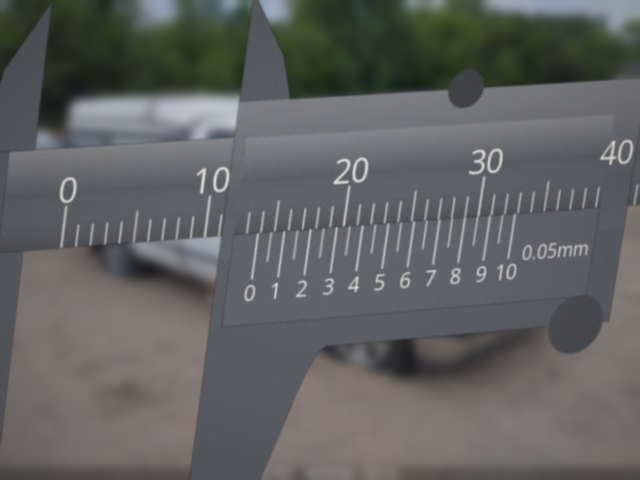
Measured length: 13.8 mm
